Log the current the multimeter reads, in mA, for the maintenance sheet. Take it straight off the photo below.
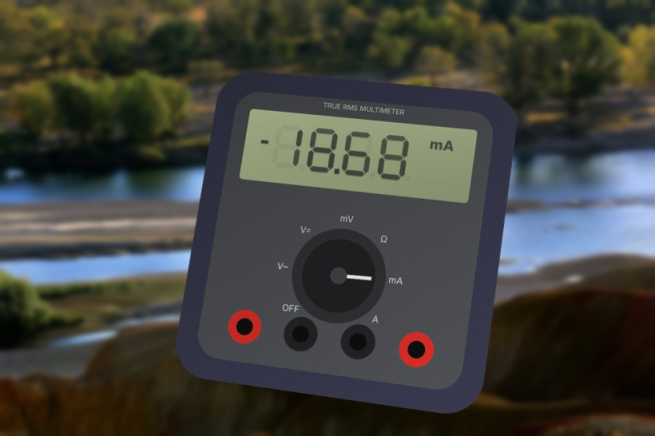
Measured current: -18.68 mA
